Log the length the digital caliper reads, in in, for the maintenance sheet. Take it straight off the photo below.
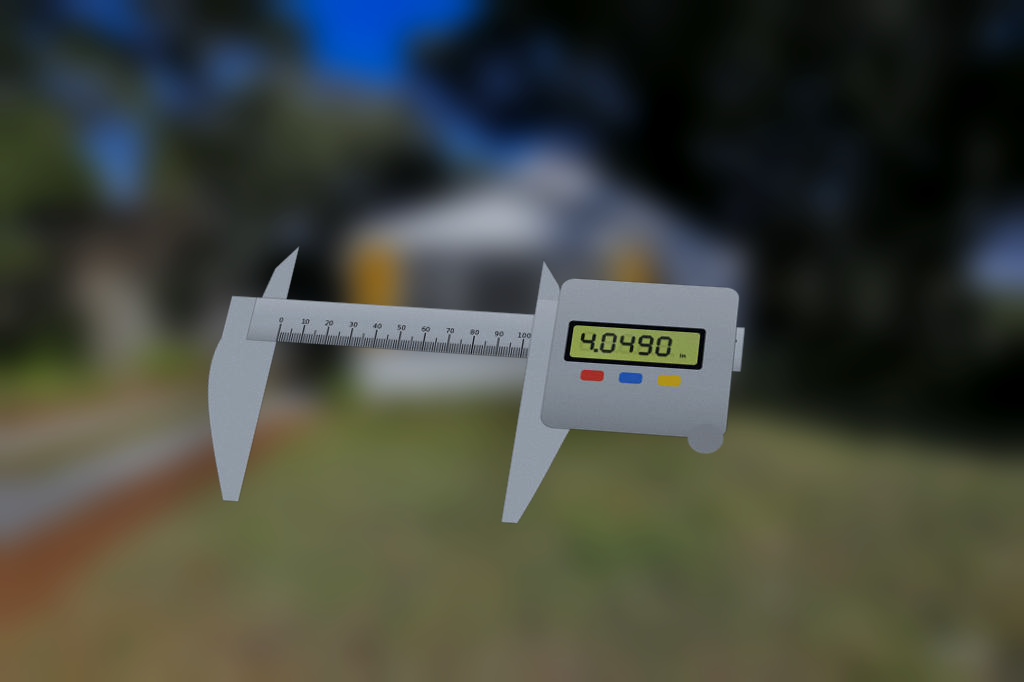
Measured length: 4.0490 in
